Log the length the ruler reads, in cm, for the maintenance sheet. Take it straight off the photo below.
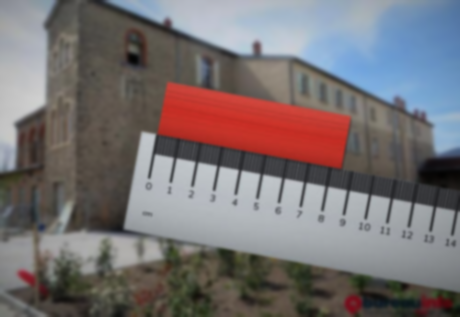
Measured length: 8.5 cm
